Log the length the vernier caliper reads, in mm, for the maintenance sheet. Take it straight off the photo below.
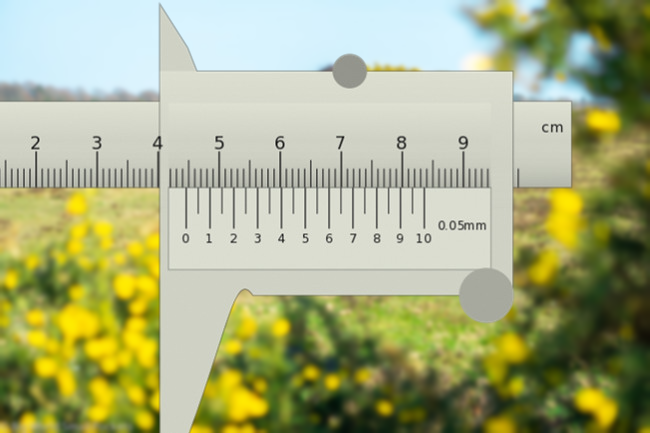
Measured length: 44.6 mm
